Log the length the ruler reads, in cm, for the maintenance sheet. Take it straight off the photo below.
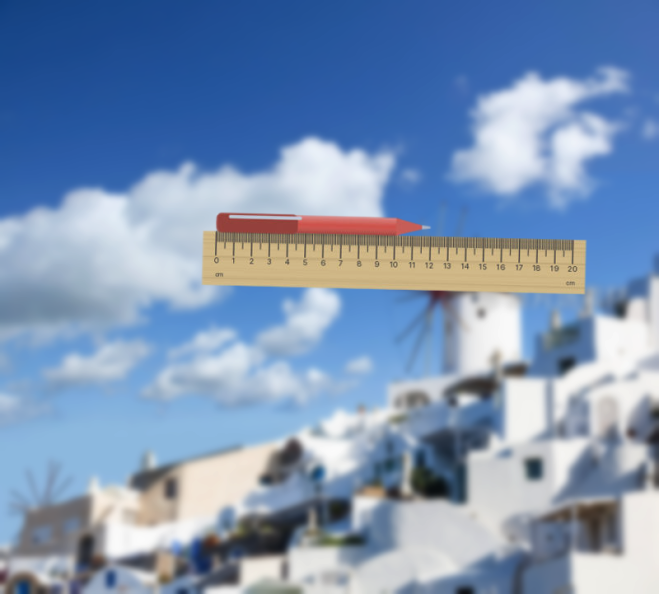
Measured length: 12 cm
